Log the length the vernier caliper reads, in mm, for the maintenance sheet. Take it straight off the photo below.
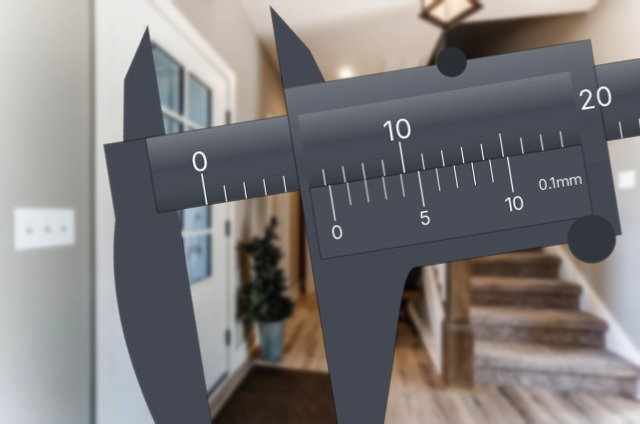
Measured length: 6.2 mm
